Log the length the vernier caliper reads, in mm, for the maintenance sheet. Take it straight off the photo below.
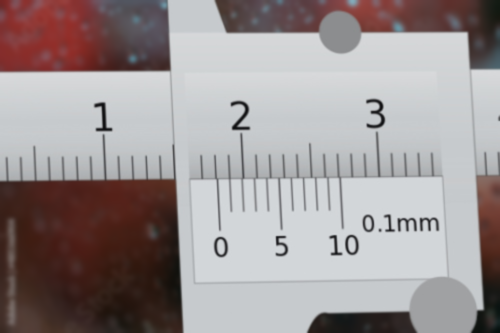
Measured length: 18.1 mm
